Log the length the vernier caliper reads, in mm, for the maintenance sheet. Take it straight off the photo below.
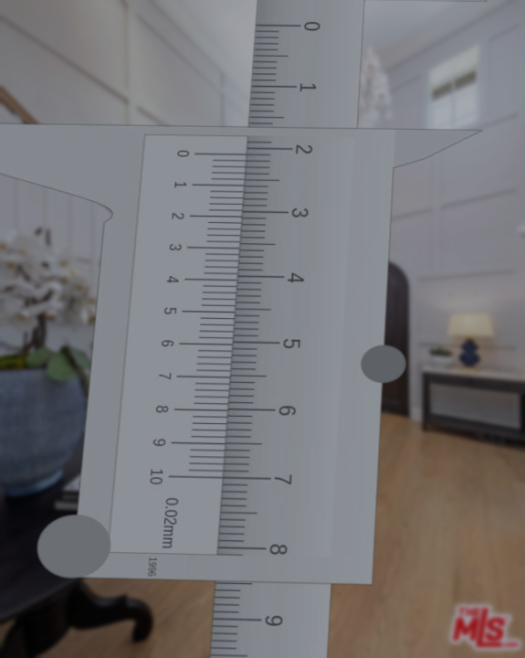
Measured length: 21.0 mm
